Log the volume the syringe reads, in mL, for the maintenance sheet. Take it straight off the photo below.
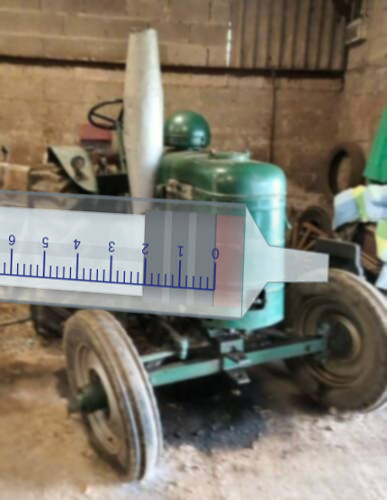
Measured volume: 0 mL
